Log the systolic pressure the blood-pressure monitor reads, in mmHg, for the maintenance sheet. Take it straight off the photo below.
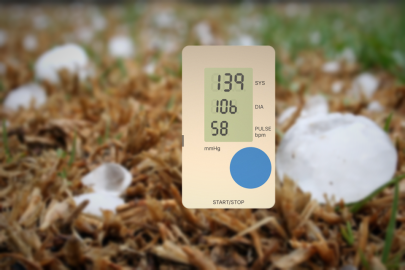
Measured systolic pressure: 139 mmHg
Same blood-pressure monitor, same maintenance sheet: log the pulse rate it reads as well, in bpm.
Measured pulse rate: 58 bpm
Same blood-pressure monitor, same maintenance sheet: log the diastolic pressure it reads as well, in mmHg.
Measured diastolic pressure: 106 mmHg
